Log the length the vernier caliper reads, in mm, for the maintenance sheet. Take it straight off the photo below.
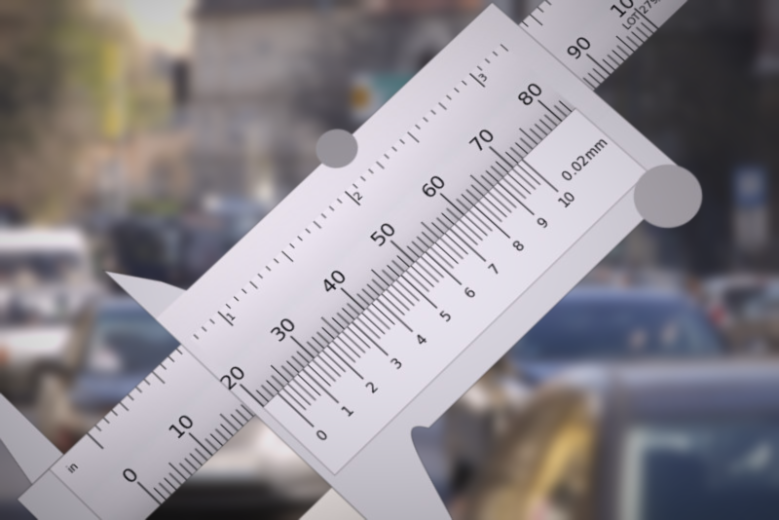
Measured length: 22.8 mm
